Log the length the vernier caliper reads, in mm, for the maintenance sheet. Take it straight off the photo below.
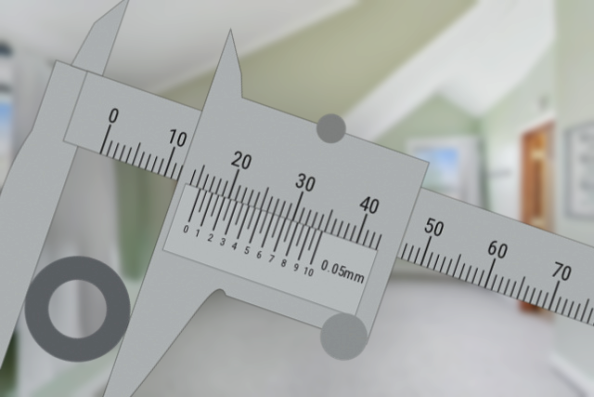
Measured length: 15.6 mm
